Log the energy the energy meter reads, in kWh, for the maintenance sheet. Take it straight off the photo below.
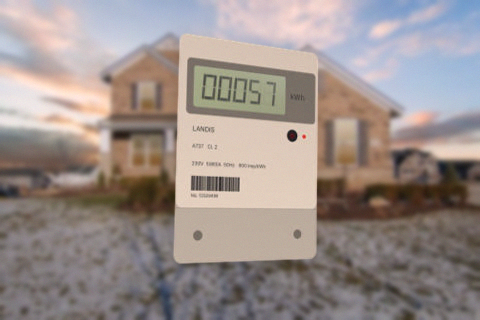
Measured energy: 57 kWh
